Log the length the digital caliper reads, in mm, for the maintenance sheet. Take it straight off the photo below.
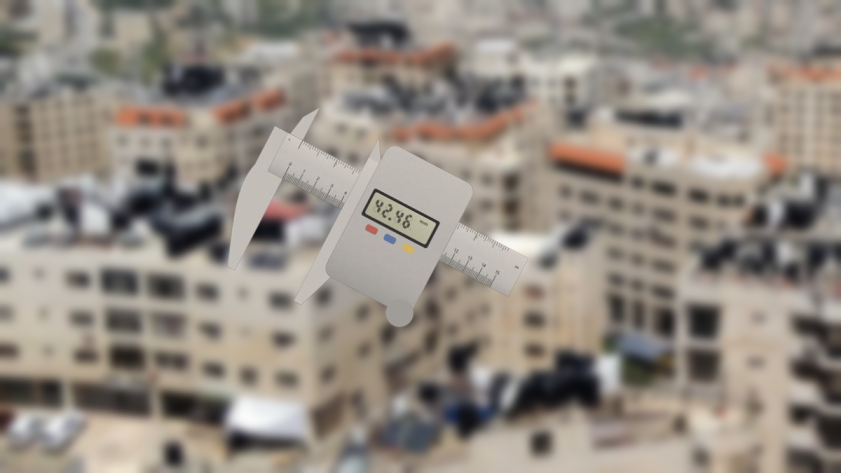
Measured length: 42.46 mm
